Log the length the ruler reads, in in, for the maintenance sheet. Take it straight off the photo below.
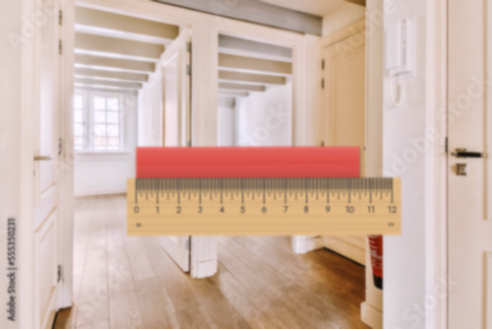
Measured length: 10.5 in
